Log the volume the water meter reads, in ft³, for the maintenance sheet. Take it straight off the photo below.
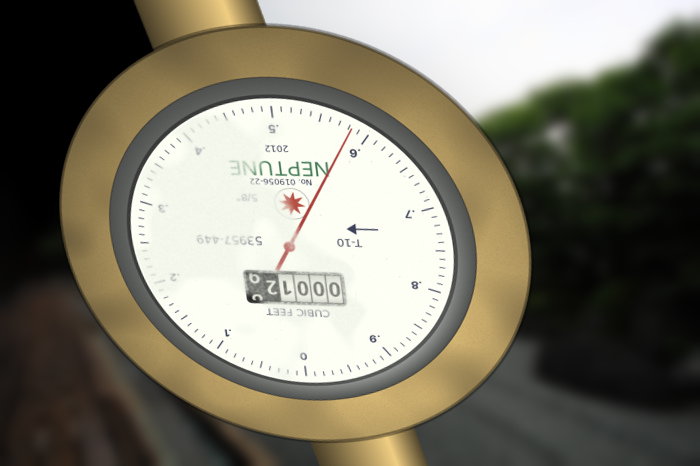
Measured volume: 128.58 ft³
